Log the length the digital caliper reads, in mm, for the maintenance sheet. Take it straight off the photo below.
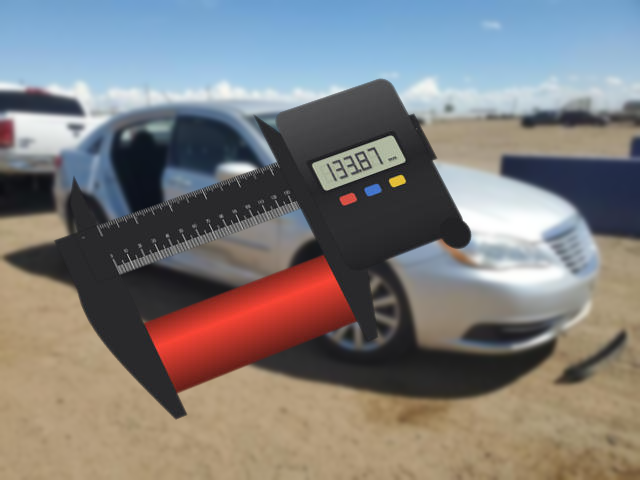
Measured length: 133.87 mm
